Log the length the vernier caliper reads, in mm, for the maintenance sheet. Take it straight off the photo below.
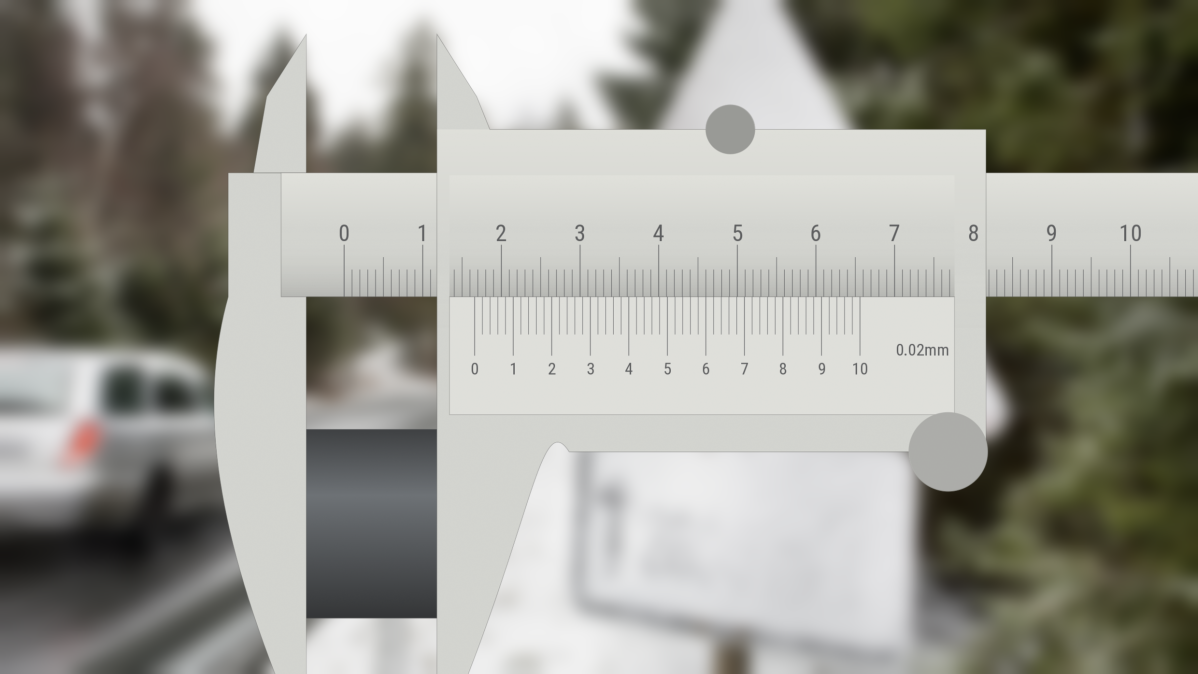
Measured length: 16.6 mm
